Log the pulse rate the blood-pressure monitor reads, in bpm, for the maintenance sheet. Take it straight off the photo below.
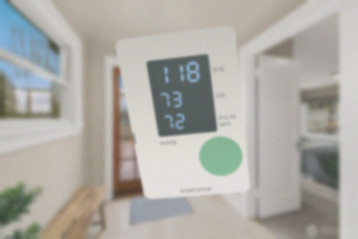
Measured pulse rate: 72 bpm
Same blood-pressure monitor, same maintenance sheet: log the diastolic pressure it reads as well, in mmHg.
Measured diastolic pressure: 73 mmHg
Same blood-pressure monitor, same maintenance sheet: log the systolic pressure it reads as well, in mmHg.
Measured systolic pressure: 118 mmHg
